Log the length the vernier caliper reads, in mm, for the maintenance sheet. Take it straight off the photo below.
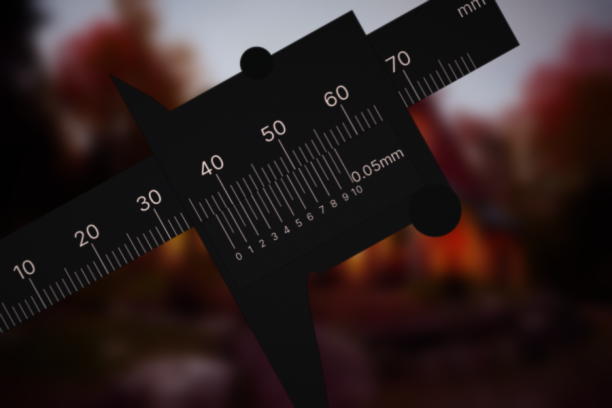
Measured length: 37.2 mm
